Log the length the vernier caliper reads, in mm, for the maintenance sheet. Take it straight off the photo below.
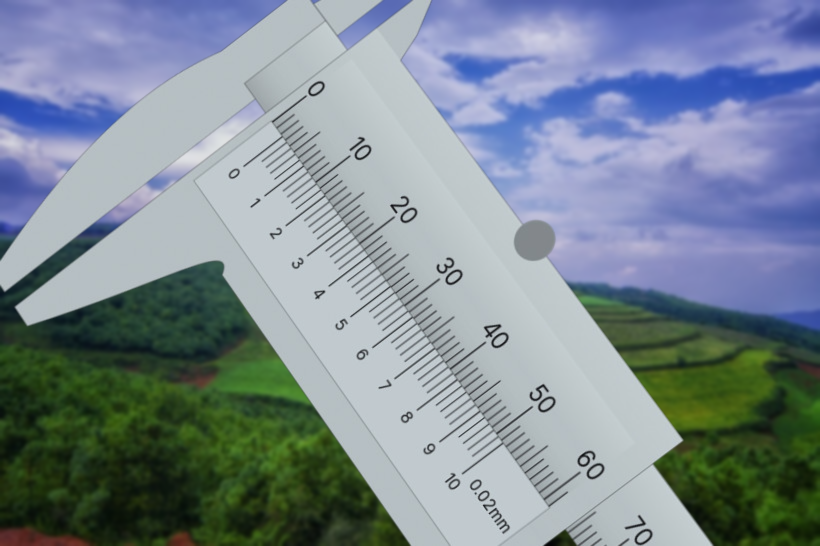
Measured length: 2.4 mm
